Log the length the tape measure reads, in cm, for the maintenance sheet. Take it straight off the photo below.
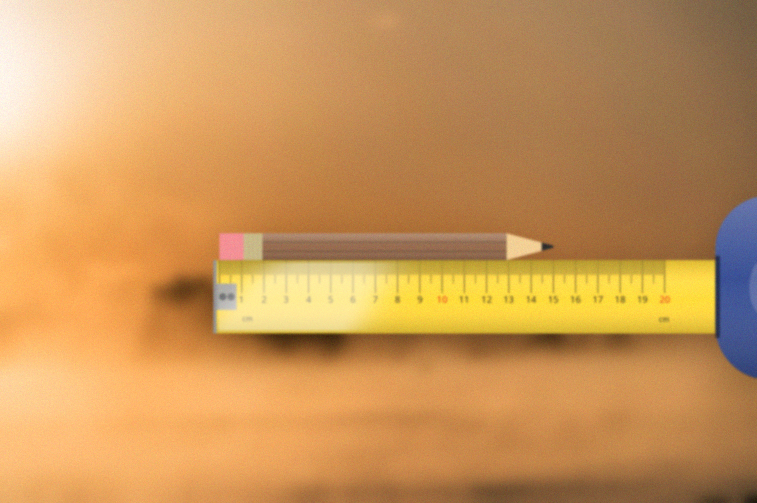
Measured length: 15 cm
